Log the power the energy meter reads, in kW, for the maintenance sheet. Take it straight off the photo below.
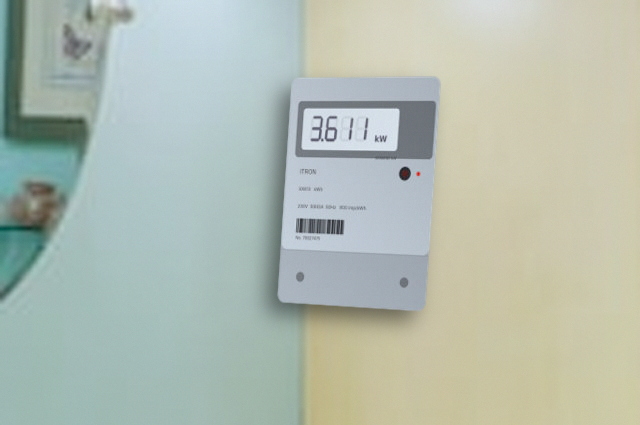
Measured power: 3.611 kW
